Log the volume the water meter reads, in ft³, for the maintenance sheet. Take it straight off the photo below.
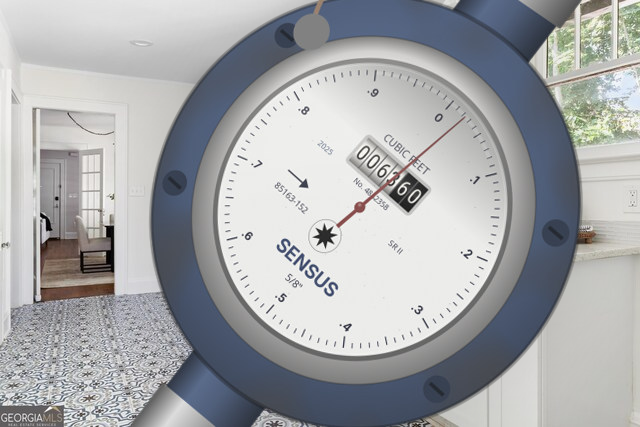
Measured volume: 6360.02 ft³
